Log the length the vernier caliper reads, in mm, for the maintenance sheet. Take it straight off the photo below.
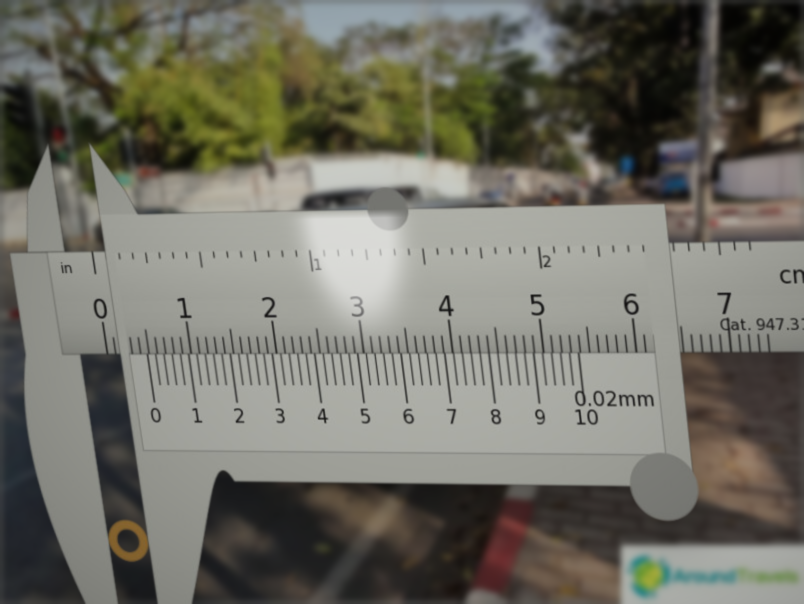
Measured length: 4.8 mm
